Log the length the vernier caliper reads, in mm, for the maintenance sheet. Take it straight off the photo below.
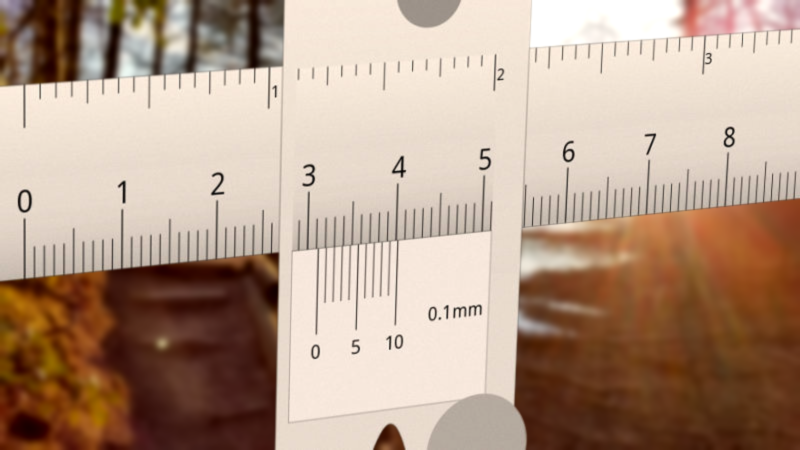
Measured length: 31.2 mm
